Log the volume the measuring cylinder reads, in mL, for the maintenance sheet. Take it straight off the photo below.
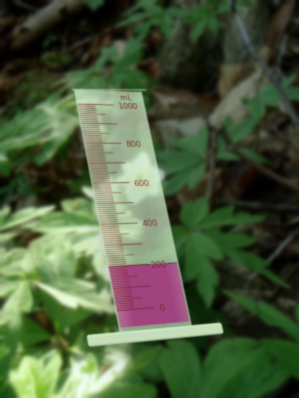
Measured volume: 200 mL
